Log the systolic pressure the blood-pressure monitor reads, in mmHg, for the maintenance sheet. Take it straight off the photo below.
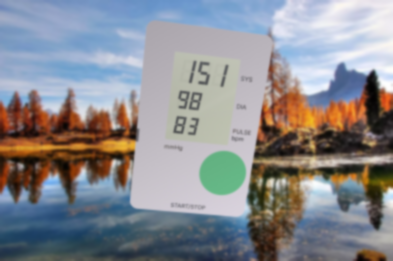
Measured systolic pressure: 151 mmHg
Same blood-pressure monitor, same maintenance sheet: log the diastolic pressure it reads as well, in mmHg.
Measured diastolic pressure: 98 mmHg
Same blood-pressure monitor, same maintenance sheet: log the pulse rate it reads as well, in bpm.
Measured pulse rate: 83 bpm
